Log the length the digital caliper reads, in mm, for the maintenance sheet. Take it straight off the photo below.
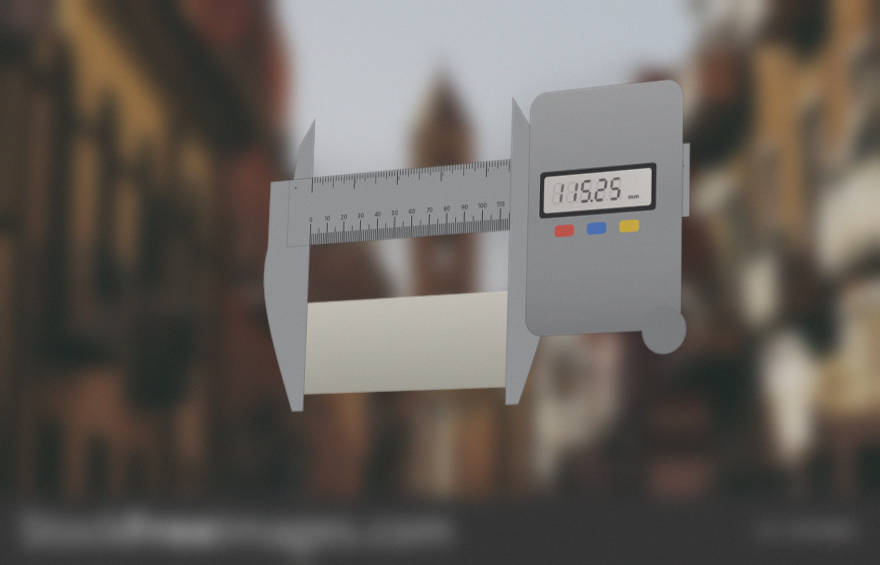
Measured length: 115.25 mm
